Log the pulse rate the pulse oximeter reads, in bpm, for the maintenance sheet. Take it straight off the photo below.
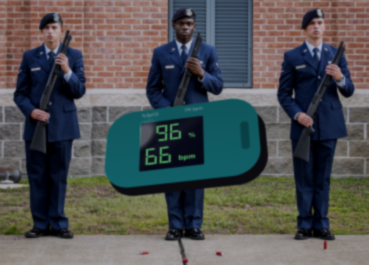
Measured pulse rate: 66 bpm
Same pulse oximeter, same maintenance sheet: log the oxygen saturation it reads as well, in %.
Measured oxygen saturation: 96 %
